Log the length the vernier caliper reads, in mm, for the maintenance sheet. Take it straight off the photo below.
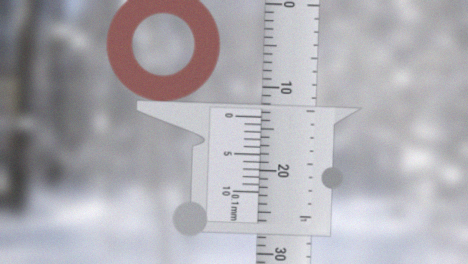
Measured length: 13.6 mm
